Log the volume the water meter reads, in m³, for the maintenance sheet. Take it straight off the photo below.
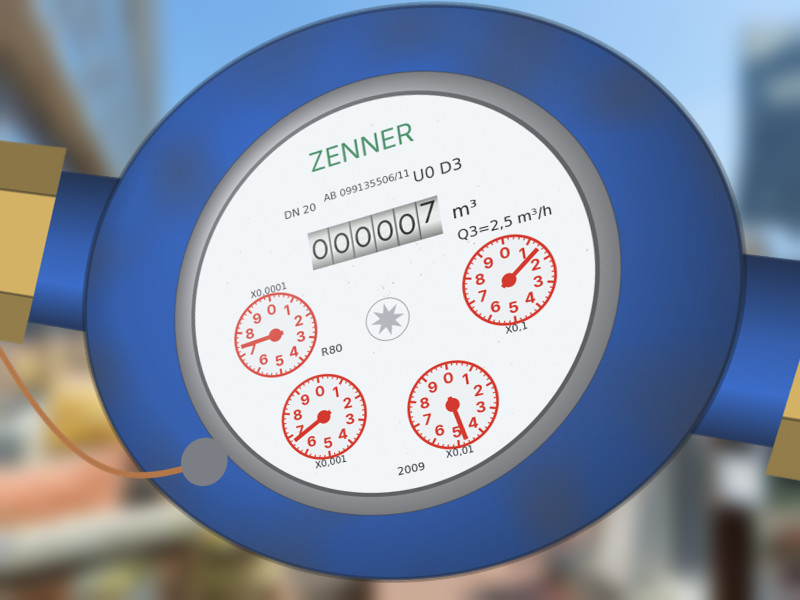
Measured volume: 7.1467 m³
